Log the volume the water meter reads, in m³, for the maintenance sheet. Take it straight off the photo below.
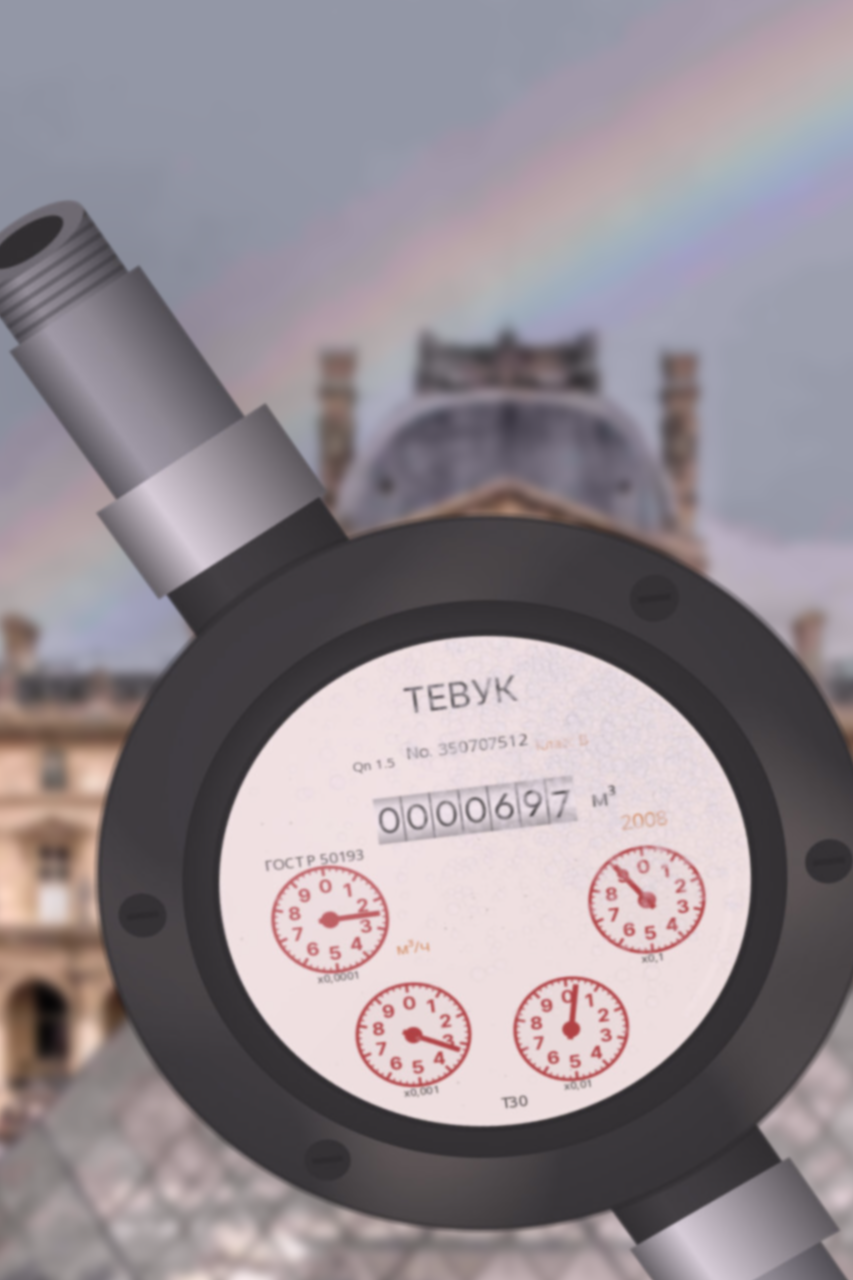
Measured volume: 696.9032 m³
